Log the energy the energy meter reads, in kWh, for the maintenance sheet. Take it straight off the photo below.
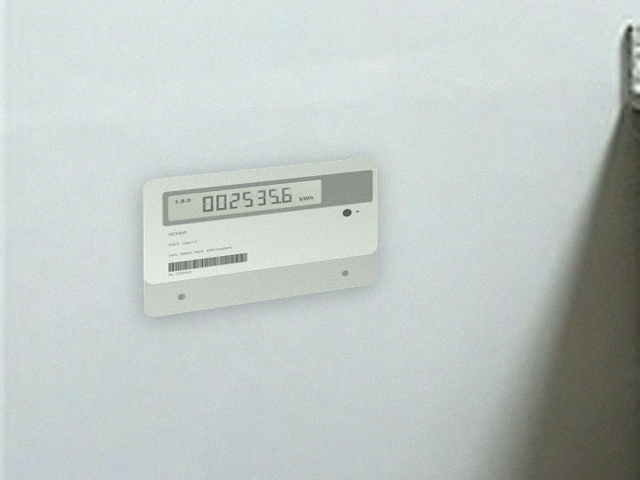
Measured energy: 2535.6 kWh
